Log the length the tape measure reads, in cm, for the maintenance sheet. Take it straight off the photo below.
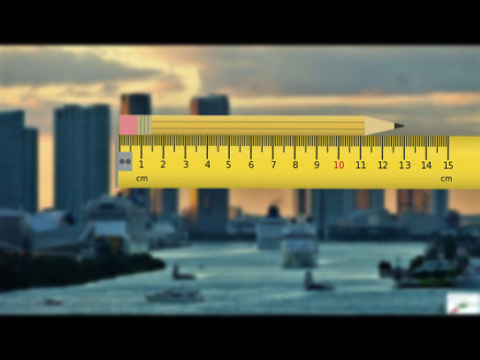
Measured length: 13 cm
